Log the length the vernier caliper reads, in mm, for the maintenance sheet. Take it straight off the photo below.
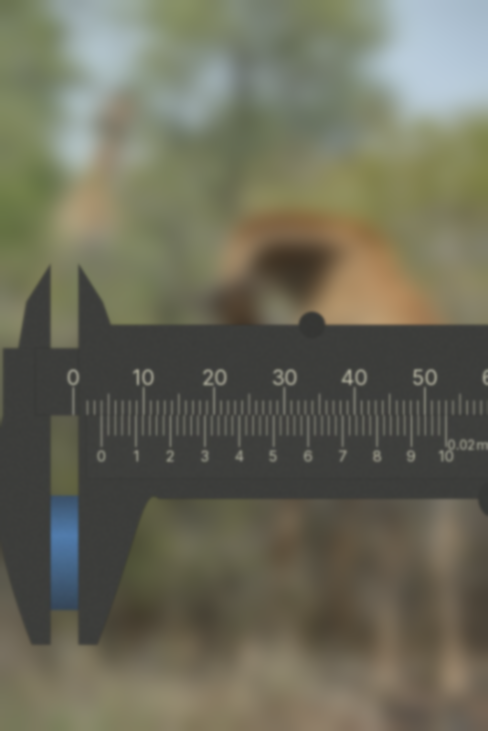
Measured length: 4.0 mm
